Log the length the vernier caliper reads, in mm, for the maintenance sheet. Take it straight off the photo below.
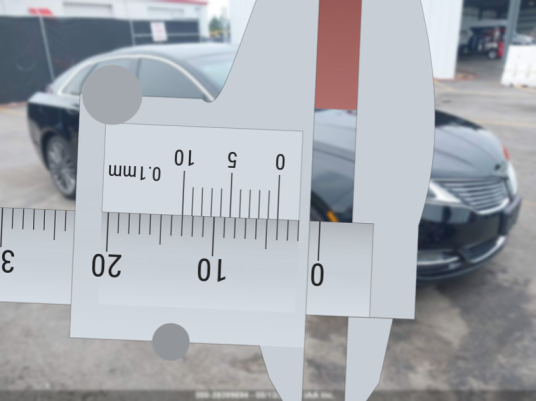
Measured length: 4.0 mm
